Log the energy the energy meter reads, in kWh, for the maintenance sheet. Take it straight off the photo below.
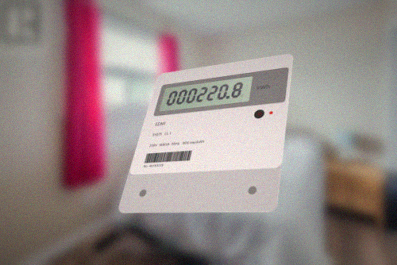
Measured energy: 220.8 kWh
